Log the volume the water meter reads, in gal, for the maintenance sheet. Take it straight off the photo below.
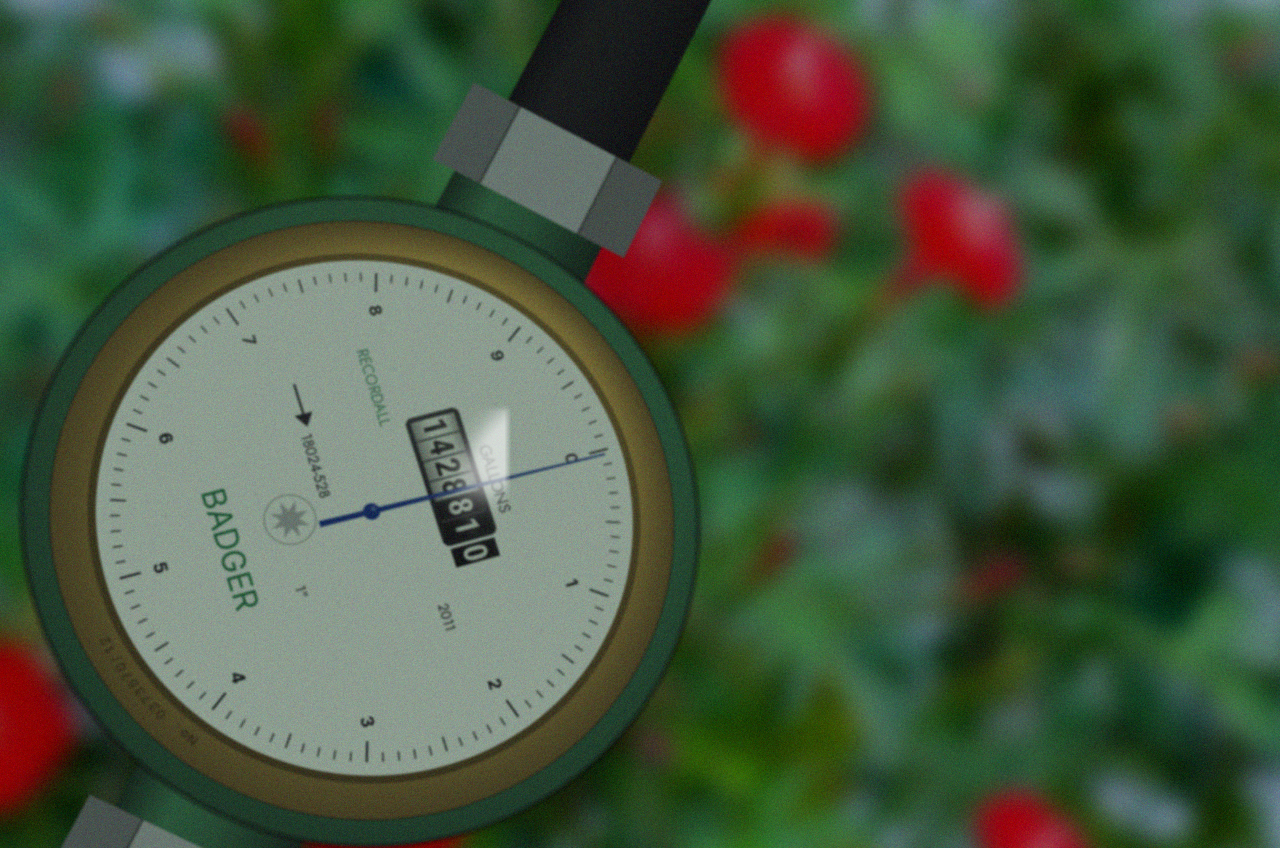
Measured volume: 1428810.0 gal
